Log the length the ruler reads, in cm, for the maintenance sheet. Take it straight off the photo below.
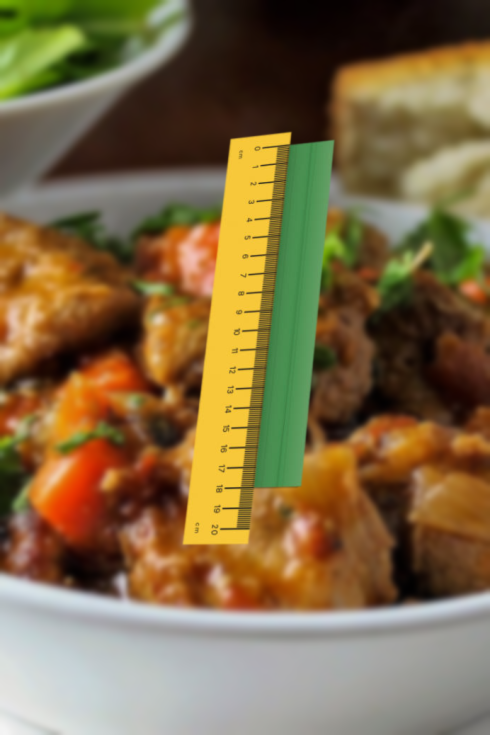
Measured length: 18 cm
